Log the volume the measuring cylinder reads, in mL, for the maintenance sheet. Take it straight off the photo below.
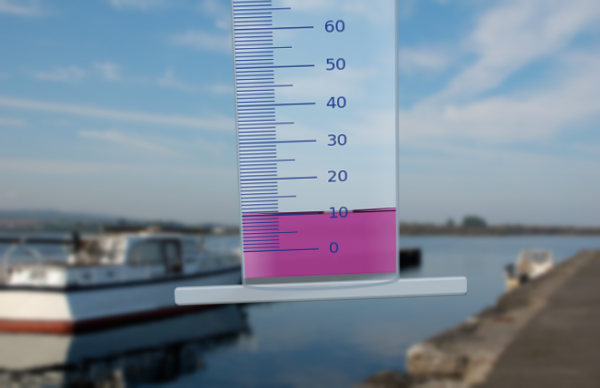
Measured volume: 10 mL
